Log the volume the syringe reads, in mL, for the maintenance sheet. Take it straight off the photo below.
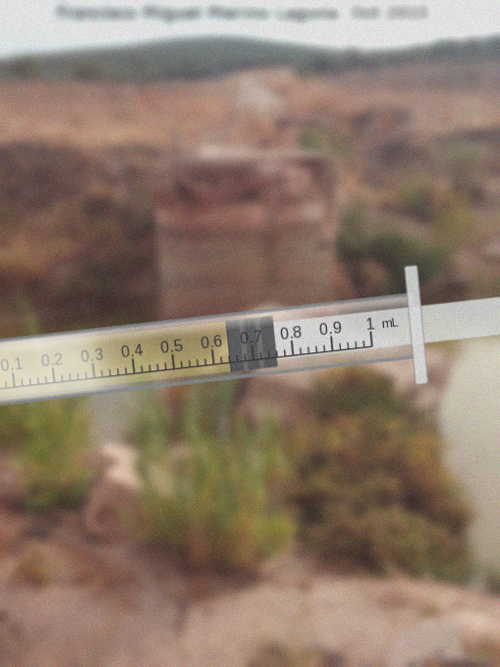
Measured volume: 0.64 mL
